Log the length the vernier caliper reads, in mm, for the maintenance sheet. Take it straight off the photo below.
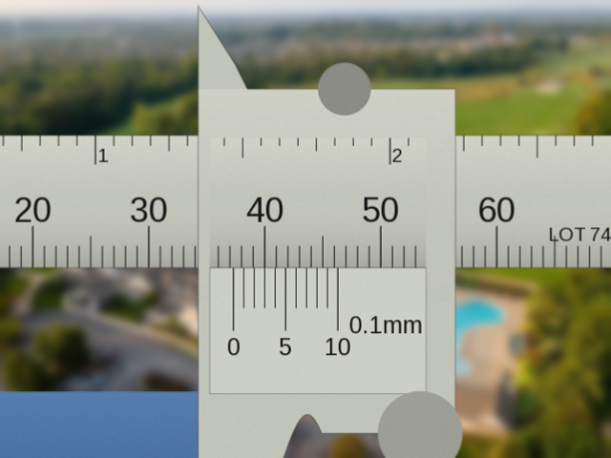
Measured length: 37.3 mm
